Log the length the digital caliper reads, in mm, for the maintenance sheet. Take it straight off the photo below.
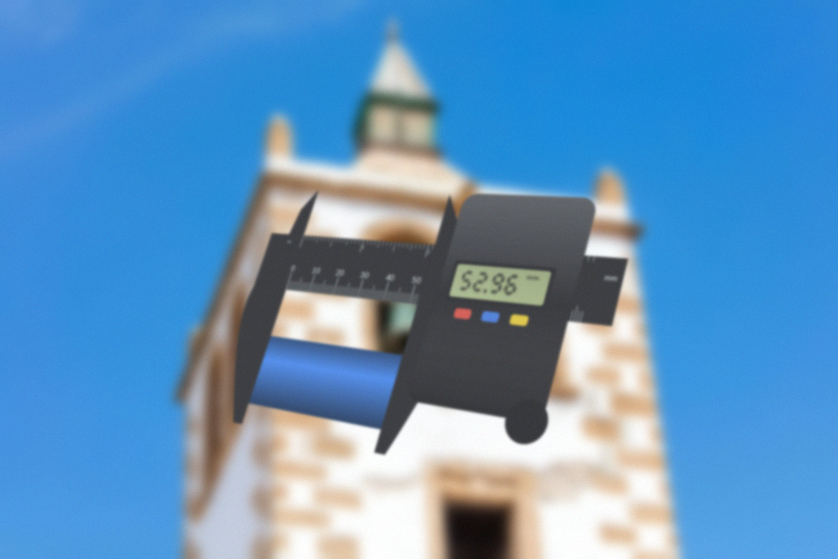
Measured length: 52.96 mm
